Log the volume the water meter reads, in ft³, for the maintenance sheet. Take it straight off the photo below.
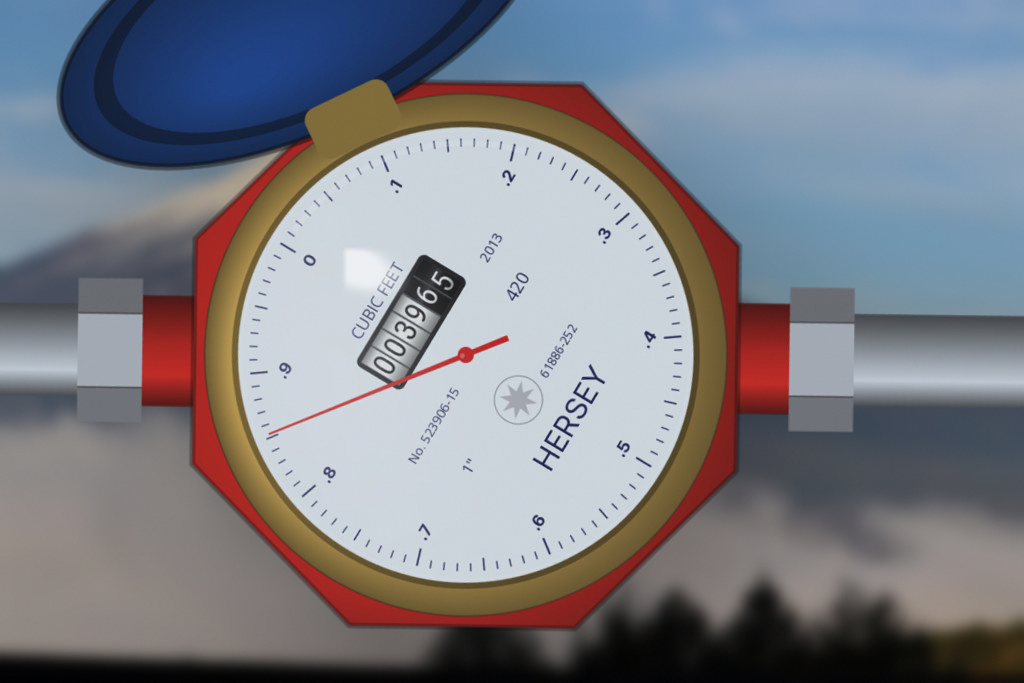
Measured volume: 3964.85 ft³
